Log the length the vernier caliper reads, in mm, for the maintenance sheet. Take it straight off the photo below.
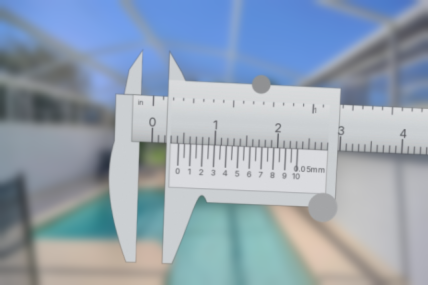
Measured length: 4.2 mm
